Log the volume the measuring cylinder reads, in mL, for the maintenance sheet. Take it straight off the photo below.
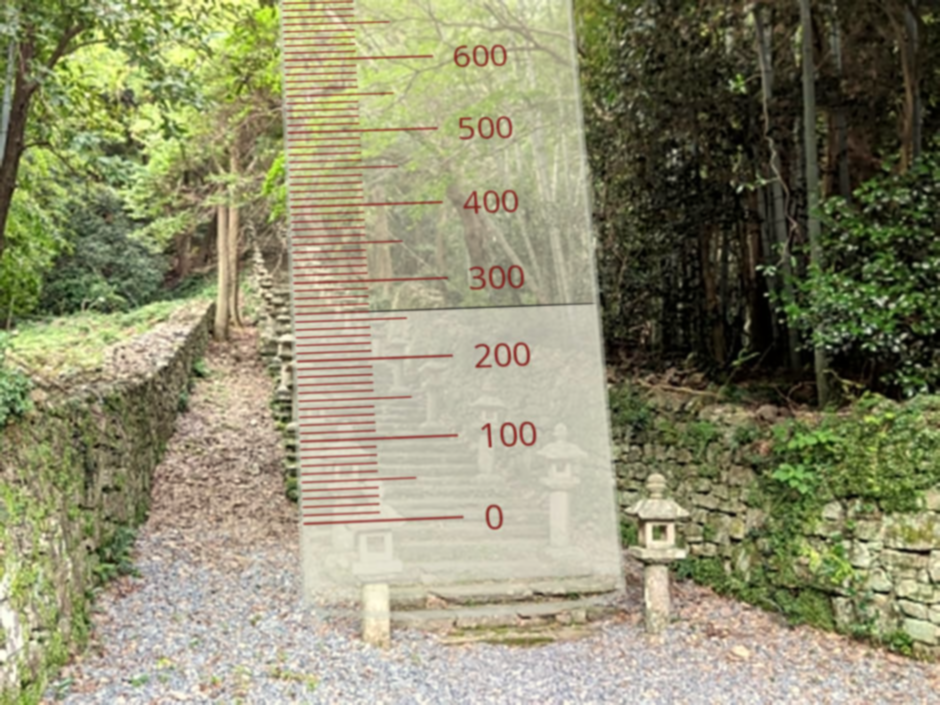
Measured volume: 260 mL
